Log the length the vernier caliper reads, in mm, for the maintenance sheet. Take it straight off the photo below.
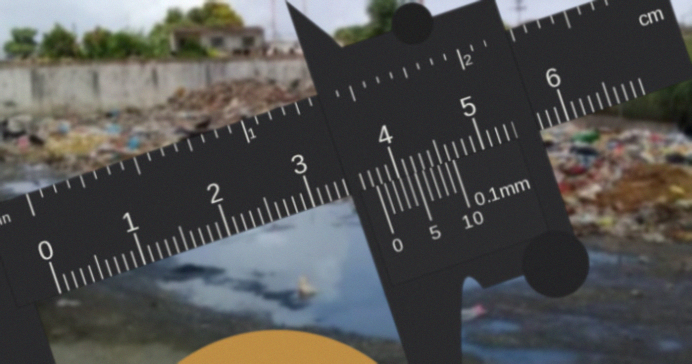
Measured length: 37.4 mm
